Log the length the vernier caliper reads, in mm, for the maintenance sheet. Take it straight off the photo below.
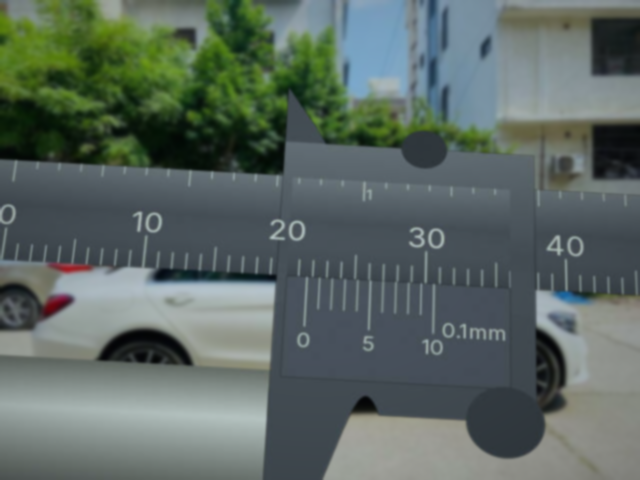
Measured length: 21.6 mm
